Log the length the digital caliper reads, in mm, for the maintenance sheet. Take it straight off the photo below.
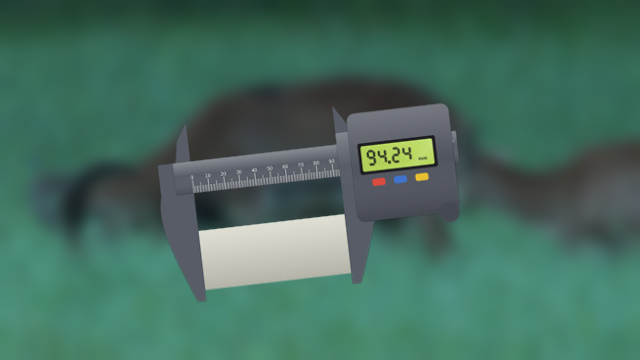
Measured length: 94.24 mm
